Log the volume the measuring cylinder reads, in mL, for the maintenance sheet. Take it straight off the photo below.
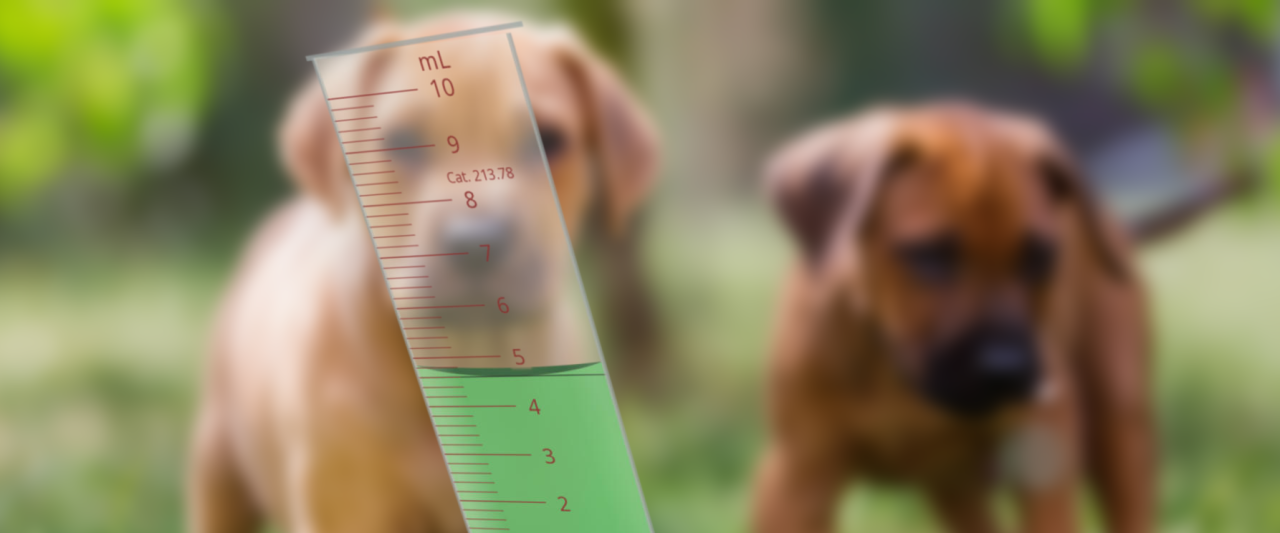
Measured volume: 4.6 mL
